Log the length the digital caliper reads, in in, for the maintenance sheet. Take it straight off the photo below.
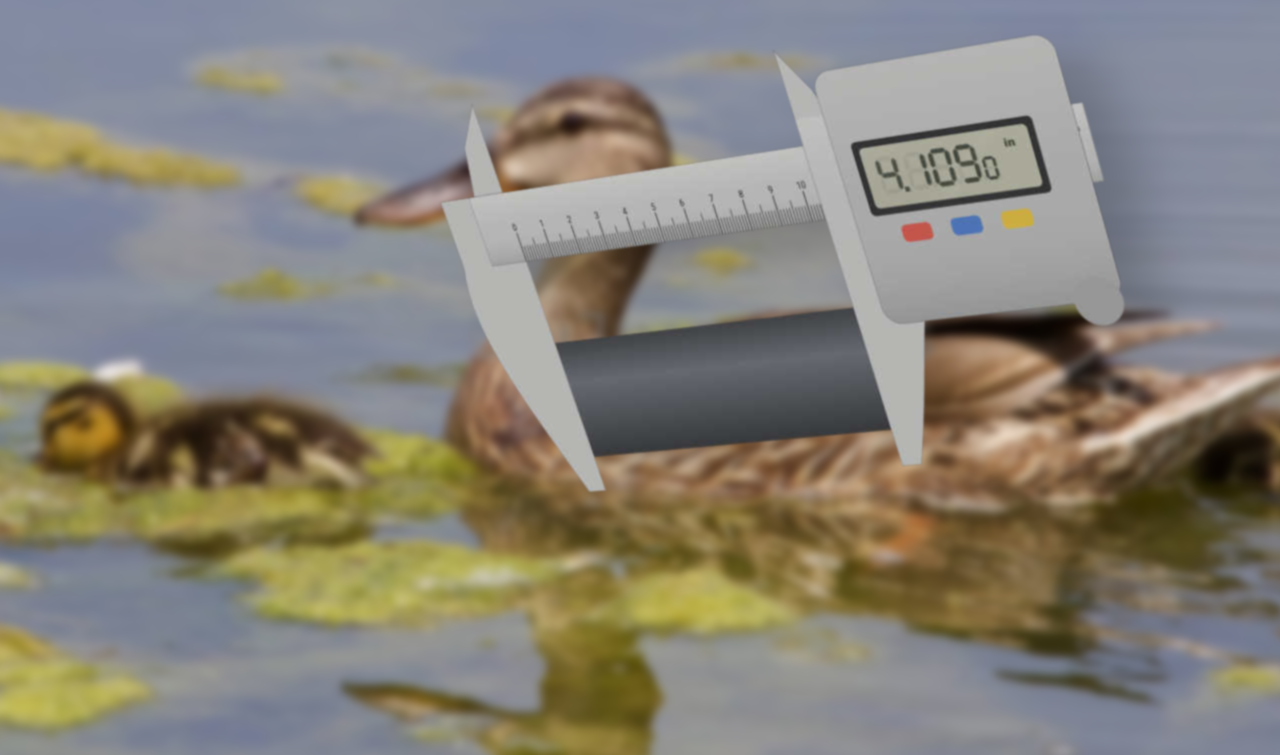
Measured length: 4.1090 in
